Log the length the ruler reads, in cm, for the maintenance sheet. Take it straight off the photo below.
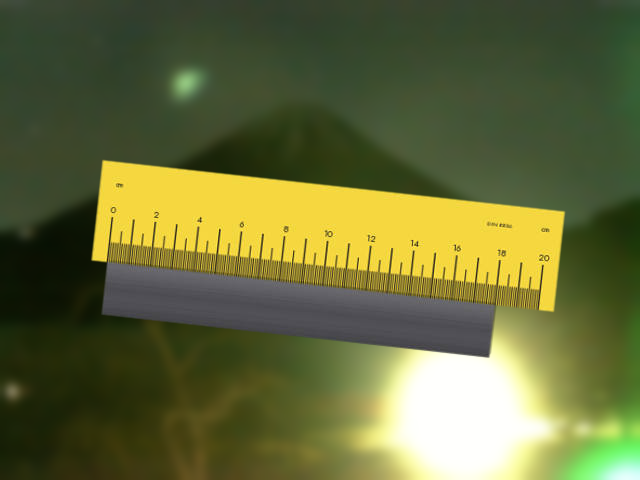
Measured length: 18 cm
